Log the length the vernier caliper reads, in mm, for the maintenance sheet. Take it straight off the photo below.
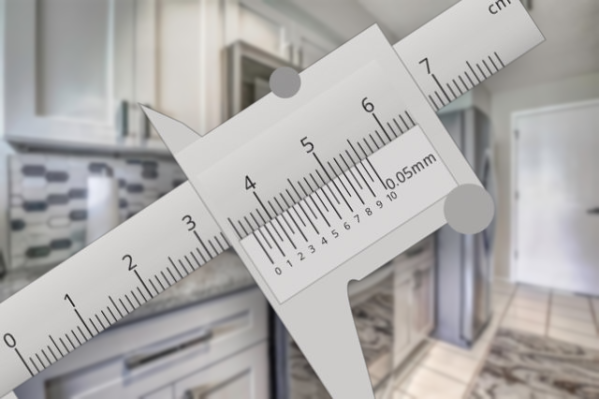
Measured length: 36.8 mm
